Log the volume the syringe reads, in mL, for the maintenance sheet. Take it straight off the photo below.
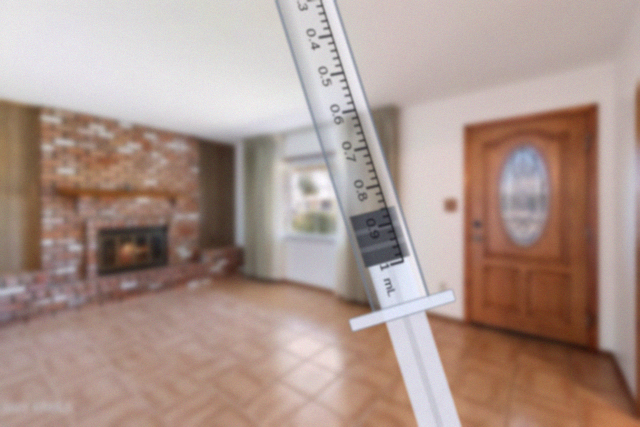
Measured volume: 0.86 mL
